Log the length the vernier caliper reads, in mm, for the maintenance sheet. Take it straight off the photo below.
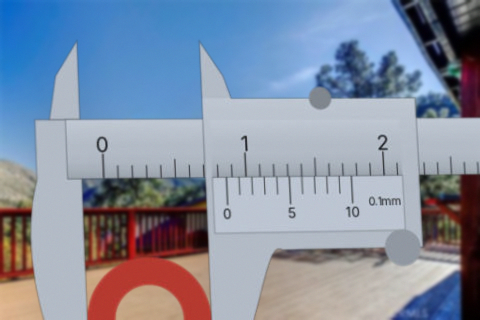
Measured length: 8.6 mm
